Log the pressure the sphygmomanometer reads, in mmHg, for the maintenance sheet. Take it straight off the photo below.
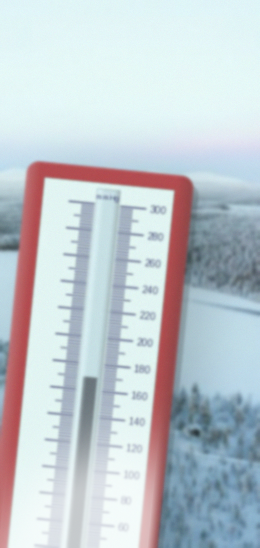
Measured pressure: 170 mmHg
